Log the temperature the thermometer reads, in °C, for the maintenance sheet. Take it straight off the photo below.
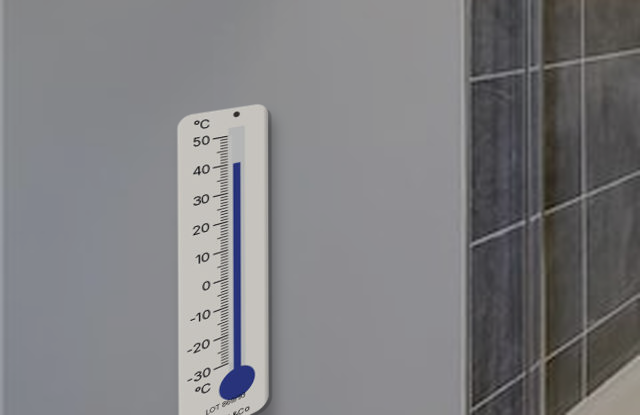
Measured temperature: 40 °C
